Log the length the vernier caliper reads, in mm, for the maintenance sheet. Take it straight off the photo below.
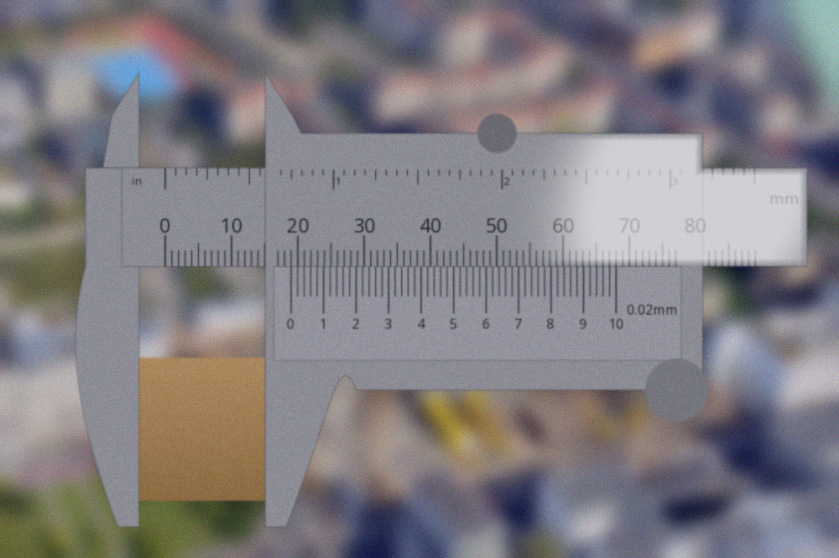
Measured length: 19.0 mm
